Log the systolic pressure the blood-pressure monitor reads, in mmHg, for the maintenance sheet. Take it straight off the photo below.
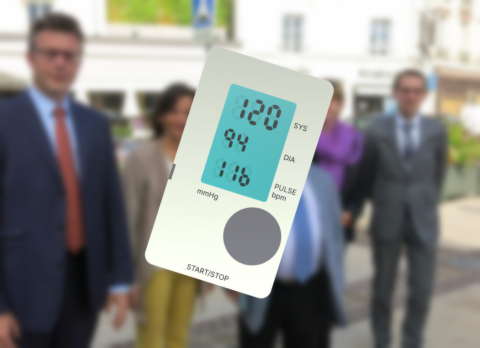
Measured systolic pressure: 120 mmHg
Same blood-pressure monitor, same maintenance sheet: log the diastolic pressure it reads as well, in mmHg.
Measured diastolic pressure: 94 mmHg
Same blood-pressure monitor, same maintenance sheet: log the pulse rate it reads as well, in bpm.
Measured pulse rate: 116 bpm
